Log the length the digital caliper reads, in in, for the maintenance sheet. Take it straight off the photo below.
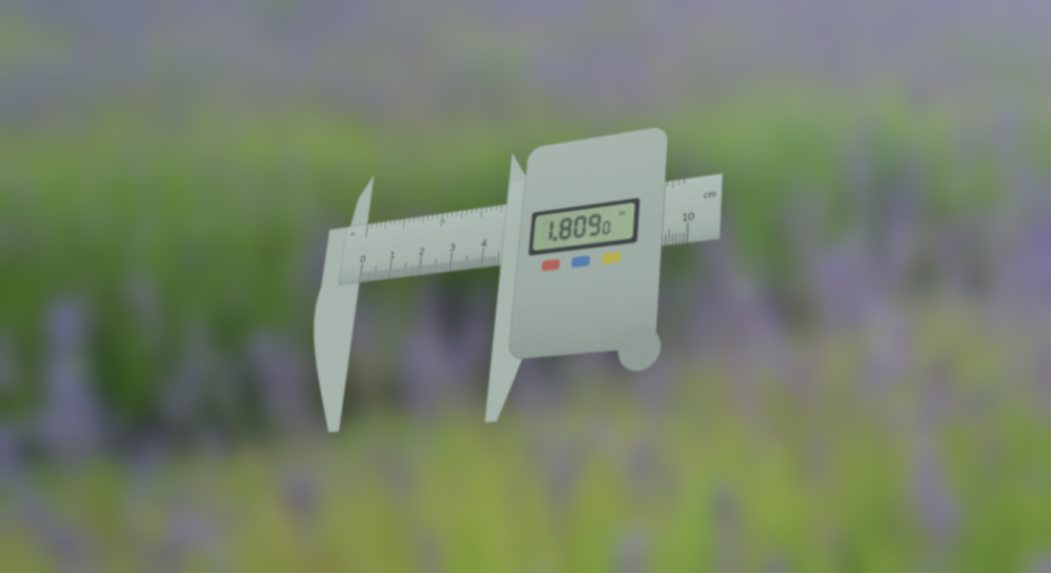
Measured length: 1.8090 in
